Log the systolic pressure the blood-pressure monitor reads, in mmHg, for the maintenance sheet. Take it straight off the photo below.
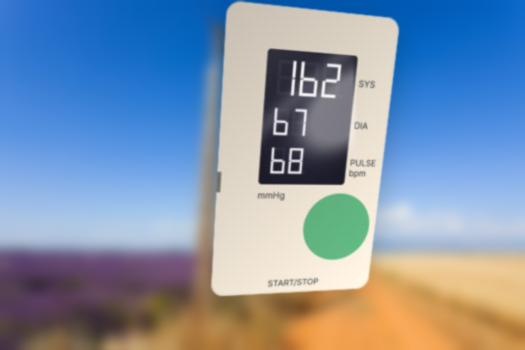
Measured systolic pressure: 162 mmHg
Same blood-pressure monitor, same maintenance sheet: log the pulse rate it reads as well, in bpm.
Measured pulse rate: 68 bpm
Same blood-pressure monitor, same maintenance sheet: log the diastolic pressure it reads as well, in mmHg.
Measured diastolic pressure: 67 mmHg
